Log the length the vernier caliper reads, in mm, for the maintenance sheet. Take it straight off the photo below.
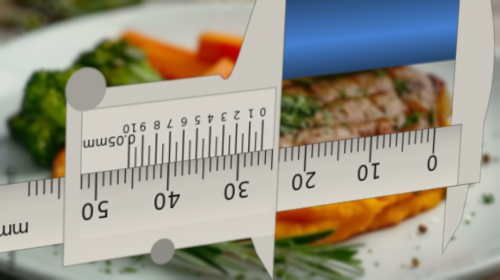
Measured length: 26.6 mm
